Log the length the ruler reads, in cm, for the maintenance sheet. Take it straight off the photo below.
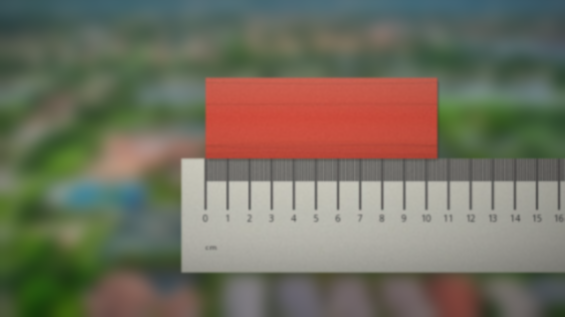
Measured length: 10.5 cm
